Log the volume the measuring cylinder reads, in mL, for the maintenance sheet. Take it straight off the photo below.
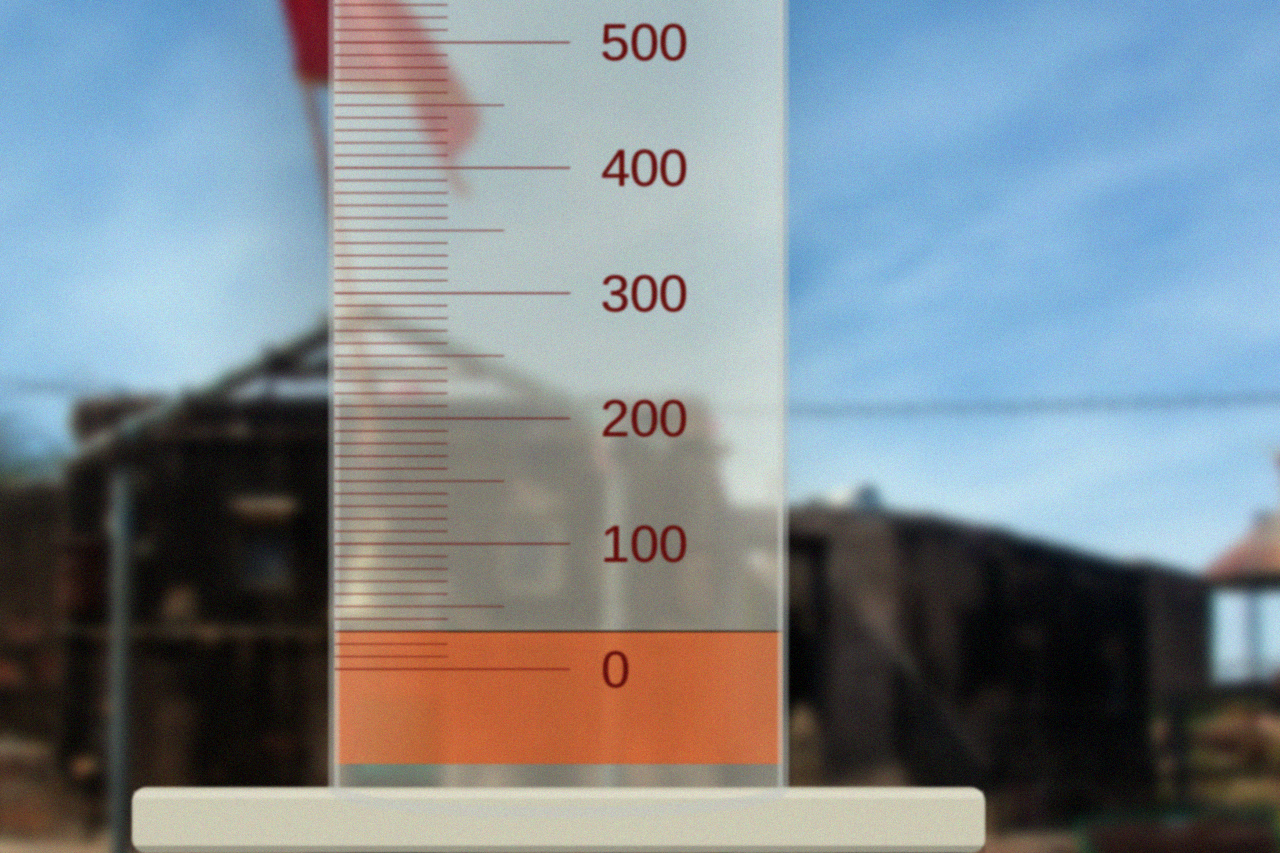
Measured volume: 30 mL
